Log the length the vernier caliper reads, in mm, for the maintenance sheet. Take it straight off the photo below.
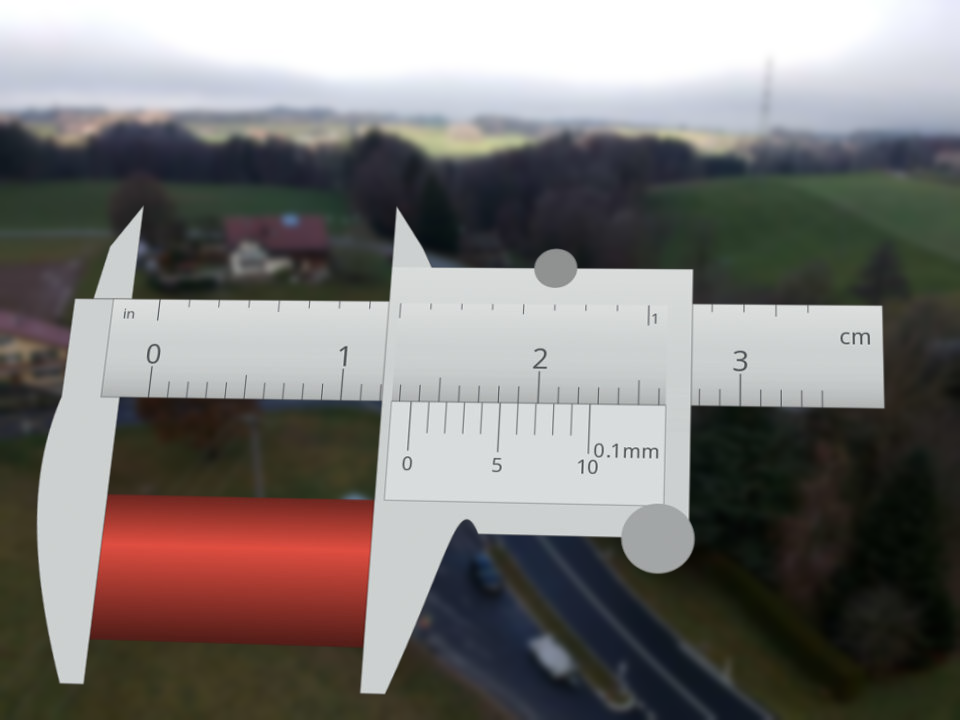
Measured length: 13.6 mm
